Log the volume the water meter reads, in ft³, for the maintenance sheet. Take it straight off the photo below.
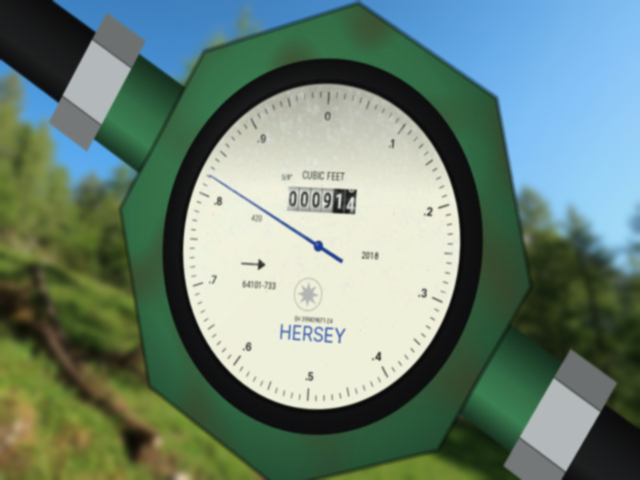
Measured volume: 913.82 ft³
